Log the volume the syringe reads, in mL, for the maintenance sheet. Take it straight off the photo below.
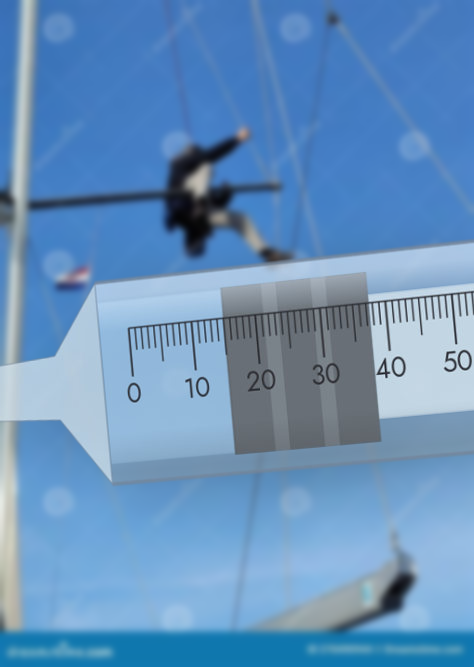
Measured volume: 15 mL
